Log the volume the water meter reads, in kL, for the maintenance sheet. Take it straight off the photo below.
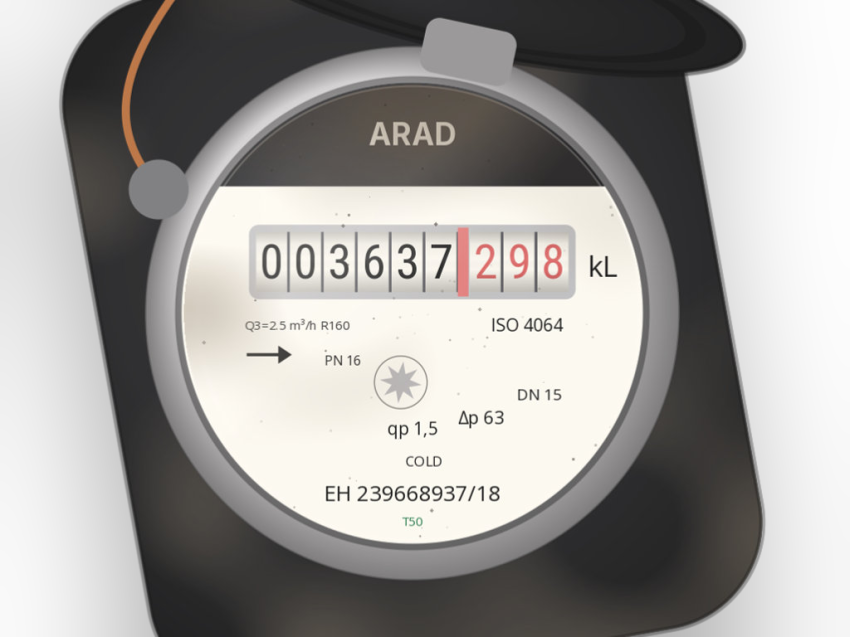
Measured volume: 3637.298 kL
